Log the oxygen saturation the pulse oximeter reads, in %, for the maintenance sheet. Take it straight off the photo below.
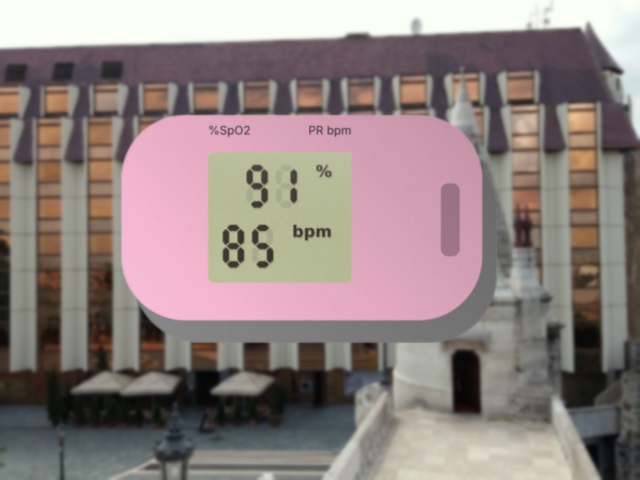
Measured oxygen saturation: 91 %
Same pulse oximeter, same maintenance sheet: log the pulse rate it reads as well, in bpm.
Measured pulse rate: 85 bpm
